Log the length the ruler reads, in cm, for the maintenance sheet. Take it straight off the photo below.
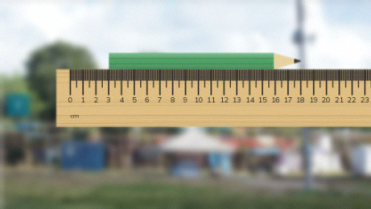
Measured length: 15 cm
